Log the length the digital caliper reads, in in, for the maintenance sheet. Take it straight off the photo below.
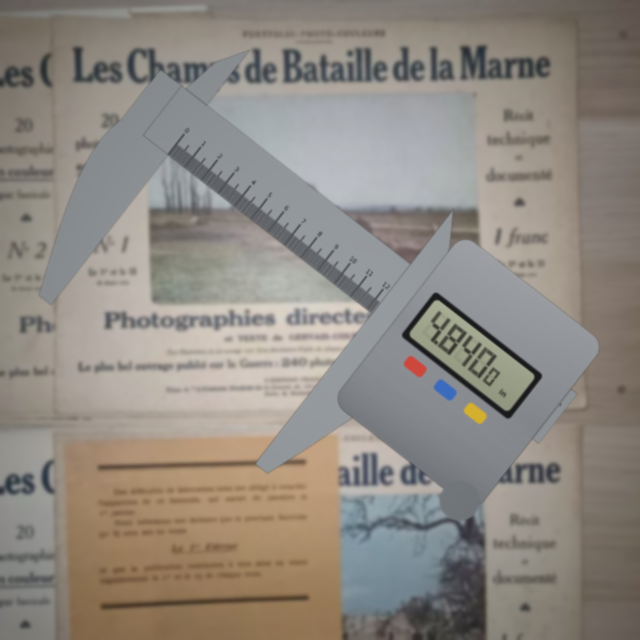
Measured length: 4.8400 in
